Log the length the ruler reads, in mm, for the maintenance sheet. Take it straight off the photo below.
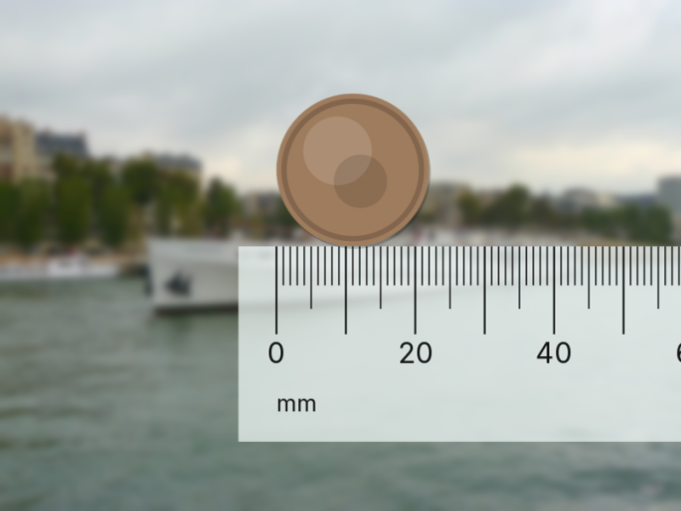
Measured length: 22 mm
